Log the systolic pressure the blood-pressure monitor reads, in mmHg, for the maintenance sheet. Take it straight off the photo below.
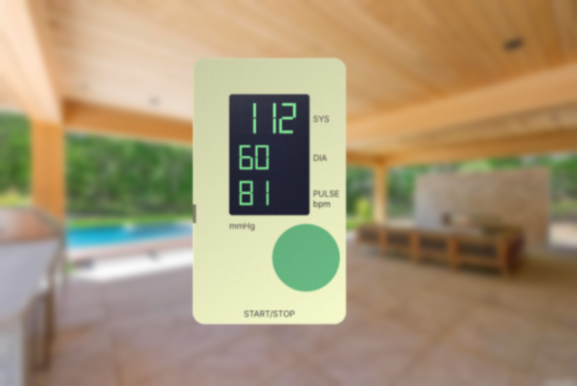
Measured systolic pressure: 112 mmHg
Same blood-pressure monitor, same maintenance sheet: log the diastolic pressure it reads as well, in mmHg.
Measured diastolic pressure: 60 mmHg
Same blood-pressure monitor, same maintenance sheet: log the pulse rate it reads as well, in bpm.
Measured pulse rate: 81 bpm
